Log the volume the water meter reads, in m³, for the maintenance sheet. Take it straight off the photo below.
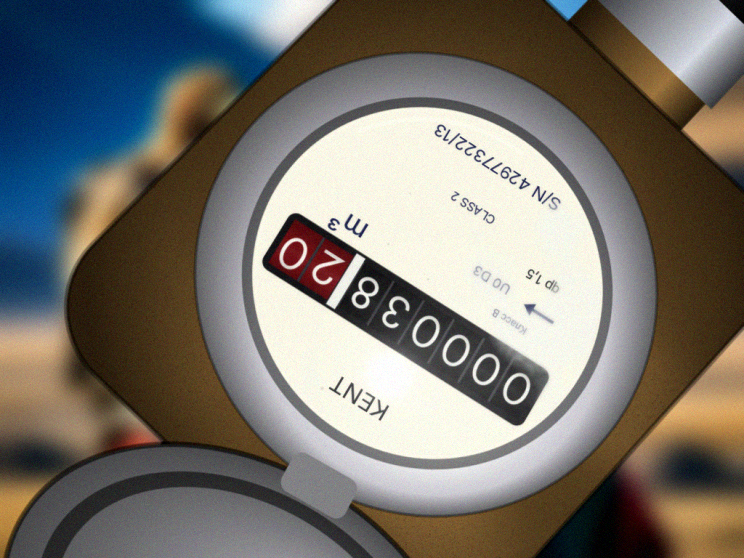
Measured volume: 38.20 m³
